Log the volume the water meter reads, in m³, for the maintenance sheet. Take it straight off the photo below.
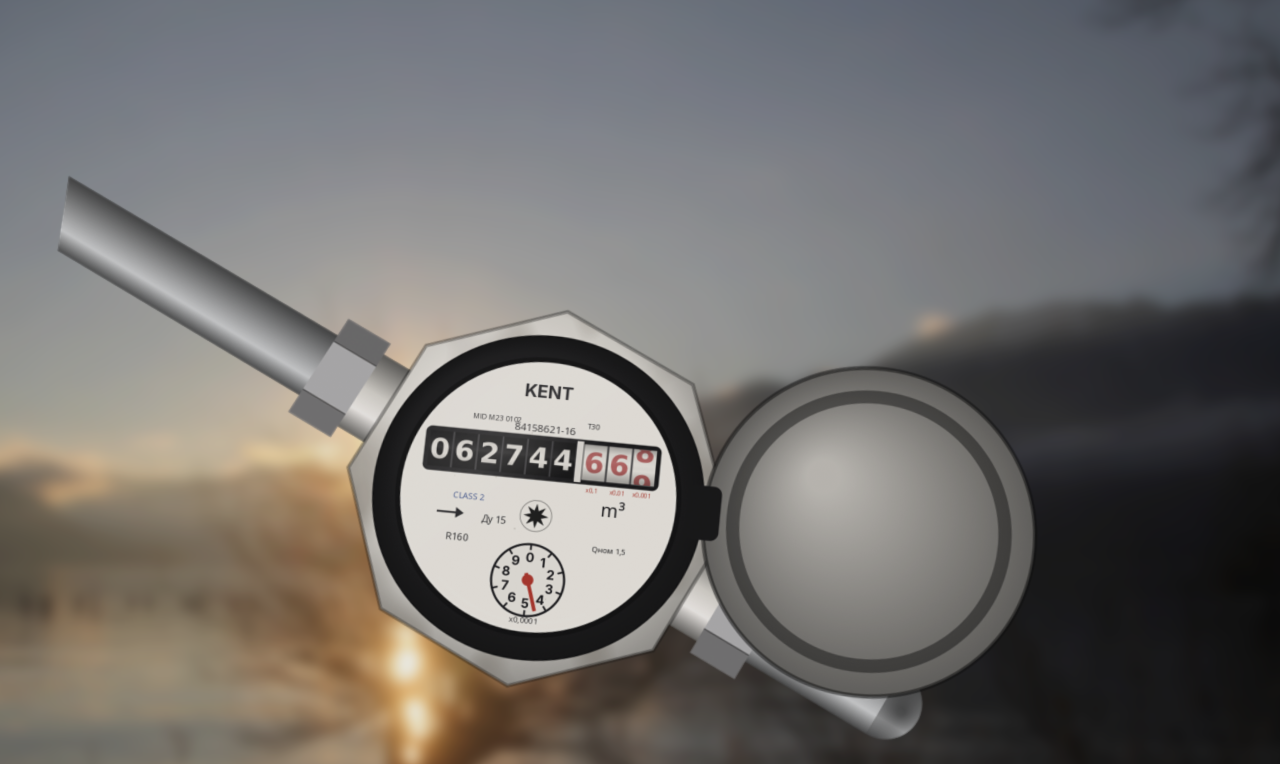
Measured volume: 62744.6684 m³
